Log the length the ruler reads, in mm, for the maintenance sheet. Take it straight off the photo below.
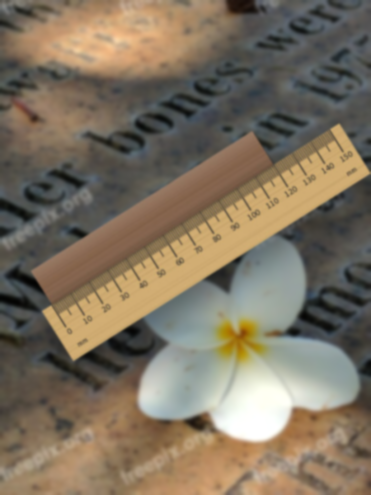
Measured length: 120 mm
